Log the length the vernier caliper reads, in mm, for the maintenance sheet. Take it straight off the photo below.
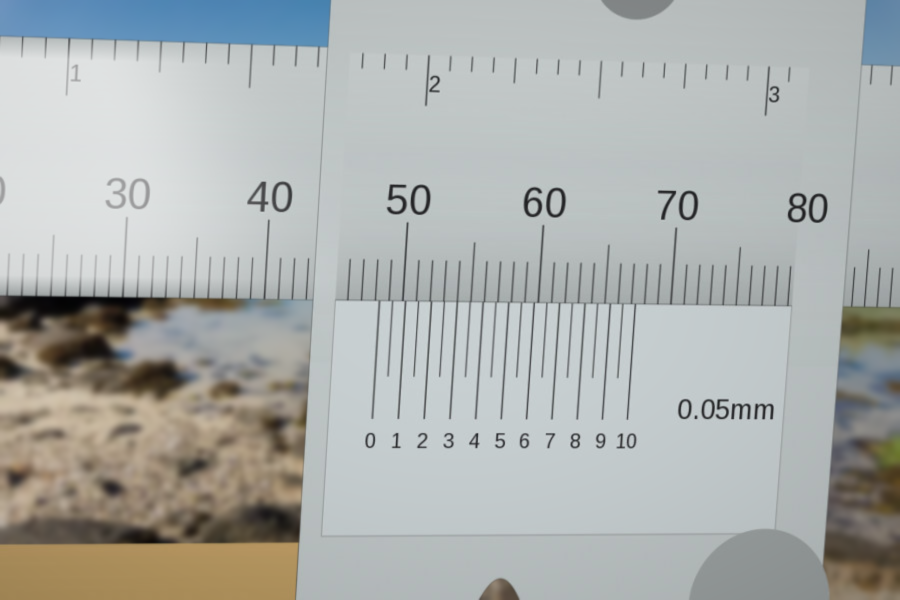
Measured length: 48.3 mm
